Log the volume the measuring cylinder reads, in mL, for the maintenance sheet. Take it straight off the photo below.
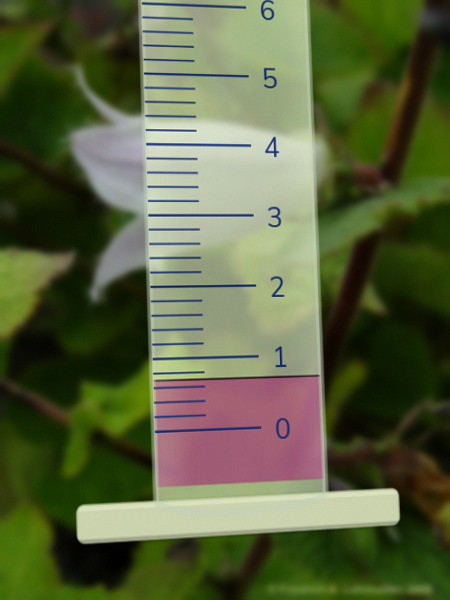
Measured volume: 0.7 mL
